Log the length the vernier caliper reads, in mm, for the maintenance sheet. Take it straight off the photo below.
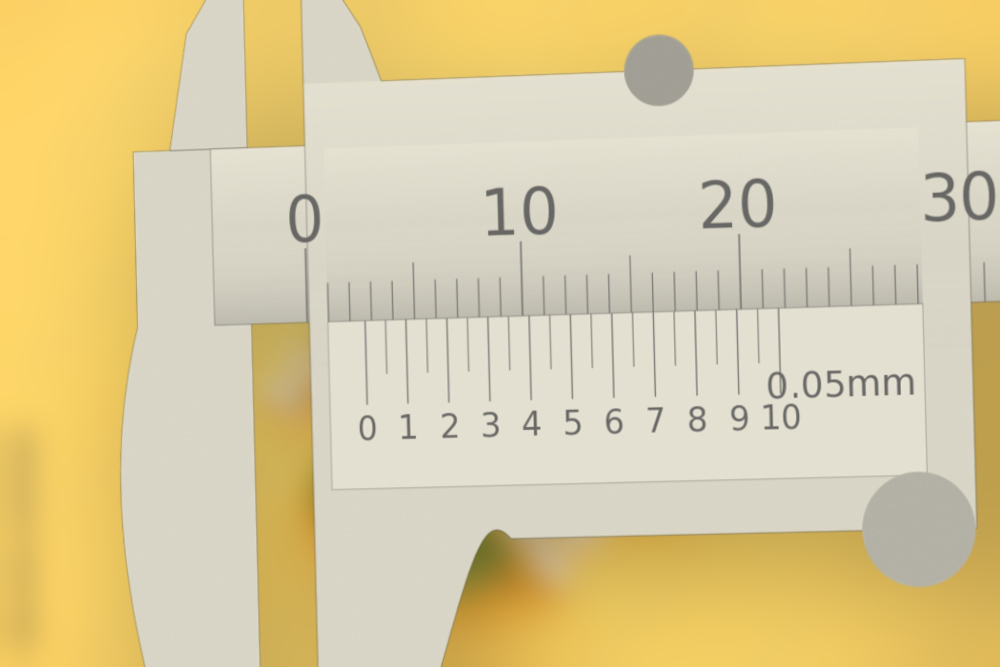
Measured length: 2.7 mm
